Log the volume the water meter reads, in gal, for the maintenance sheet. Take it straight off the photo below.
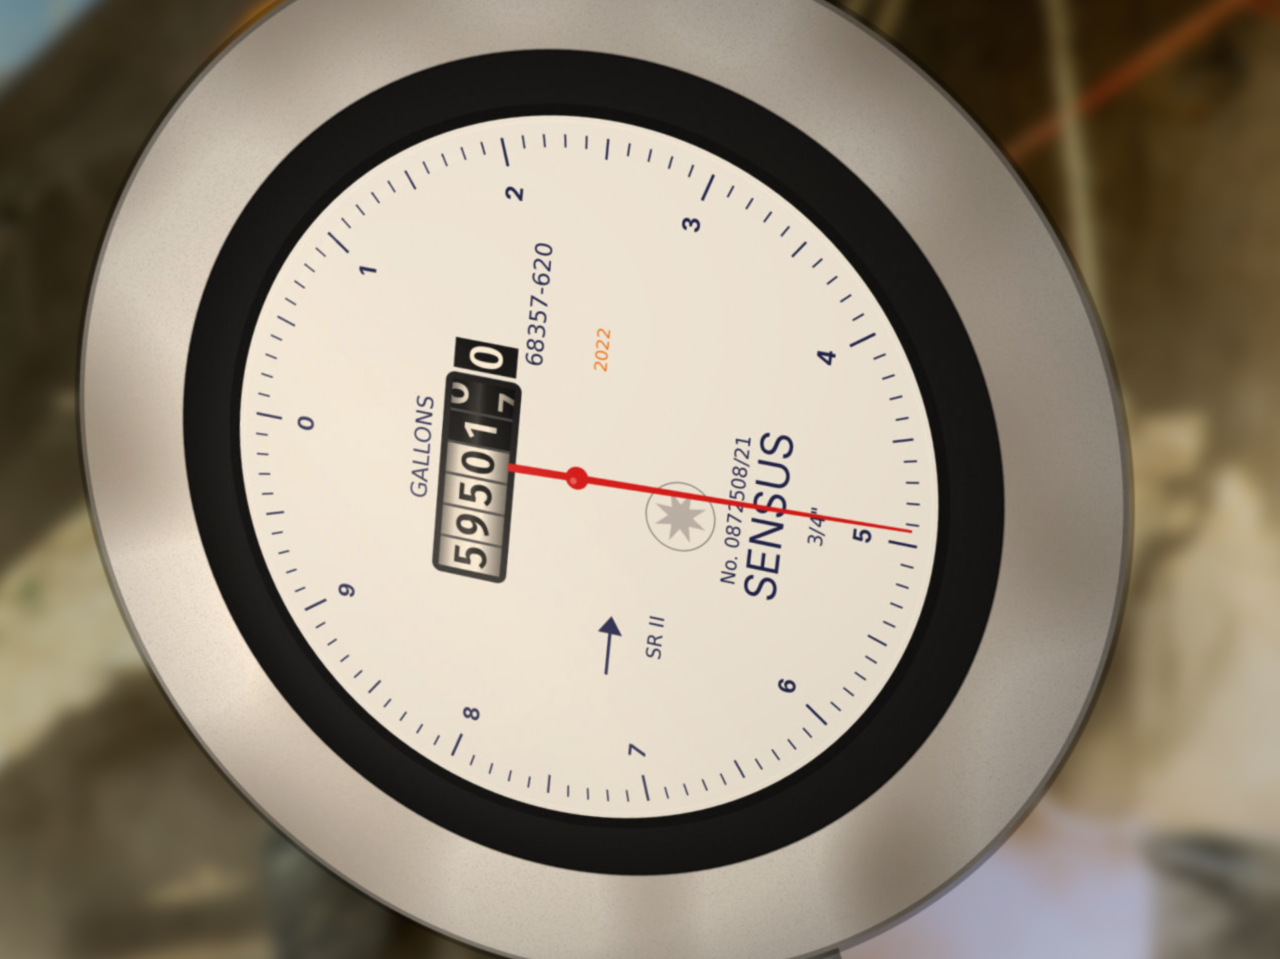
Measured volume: 5950164.9 gal
